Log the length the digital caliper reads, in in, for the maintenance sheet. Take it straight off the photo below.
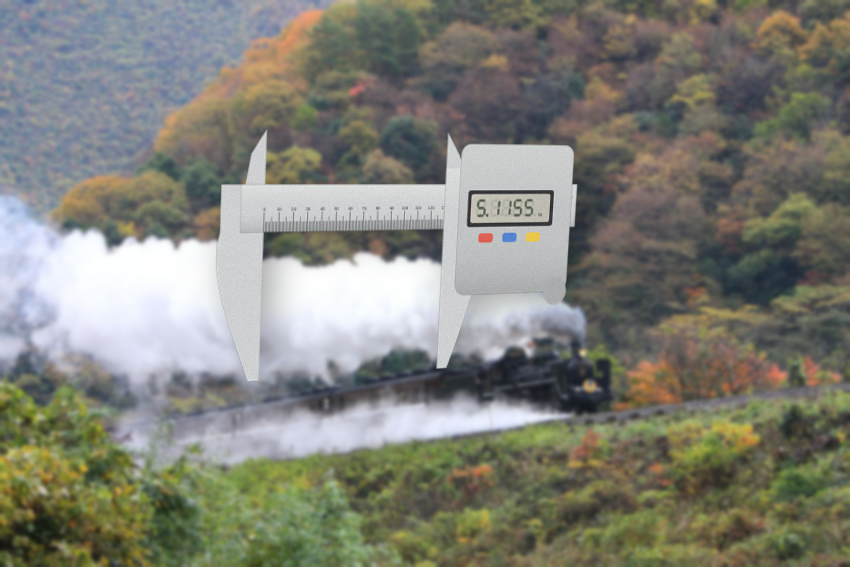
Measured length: 5.1155 in
